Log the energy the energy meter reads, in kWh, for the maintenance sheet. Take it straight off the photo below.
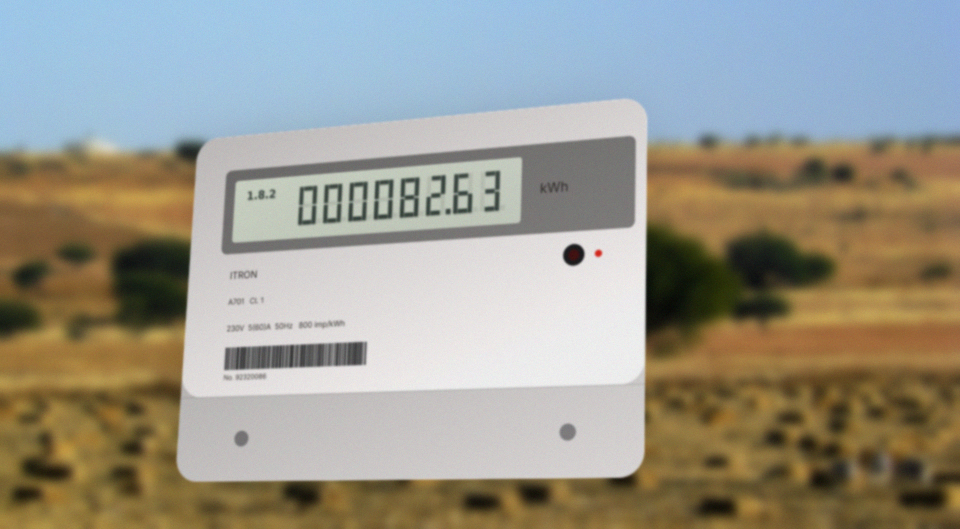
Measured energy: 82.63 kWh
